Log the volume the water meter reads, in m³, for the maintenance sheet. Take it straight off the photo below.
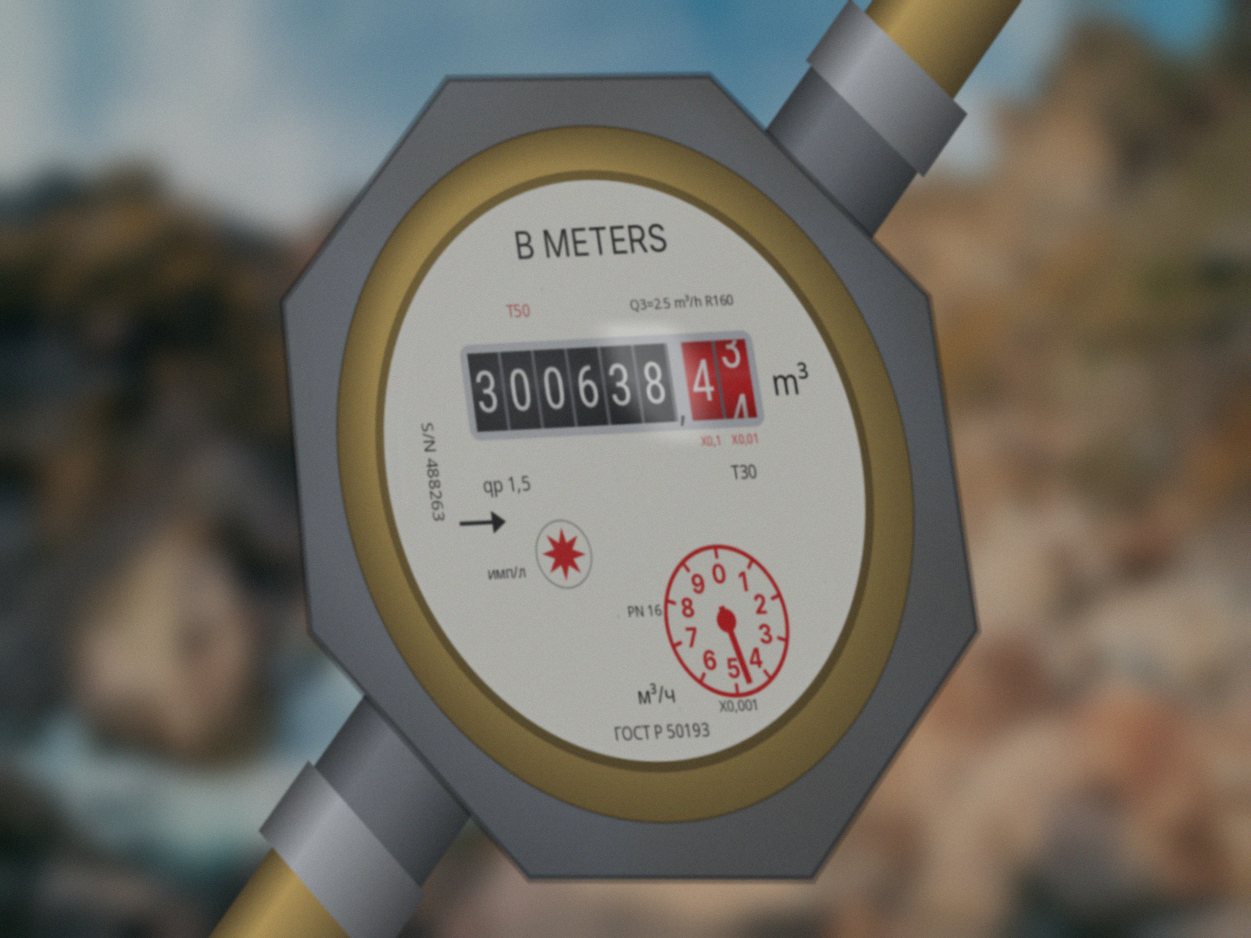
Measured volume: 300638.434 m³
